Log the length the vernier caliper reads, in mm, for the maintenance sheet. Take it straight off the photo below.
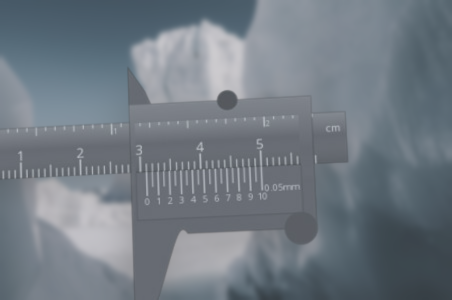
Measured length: 31.0 mm
